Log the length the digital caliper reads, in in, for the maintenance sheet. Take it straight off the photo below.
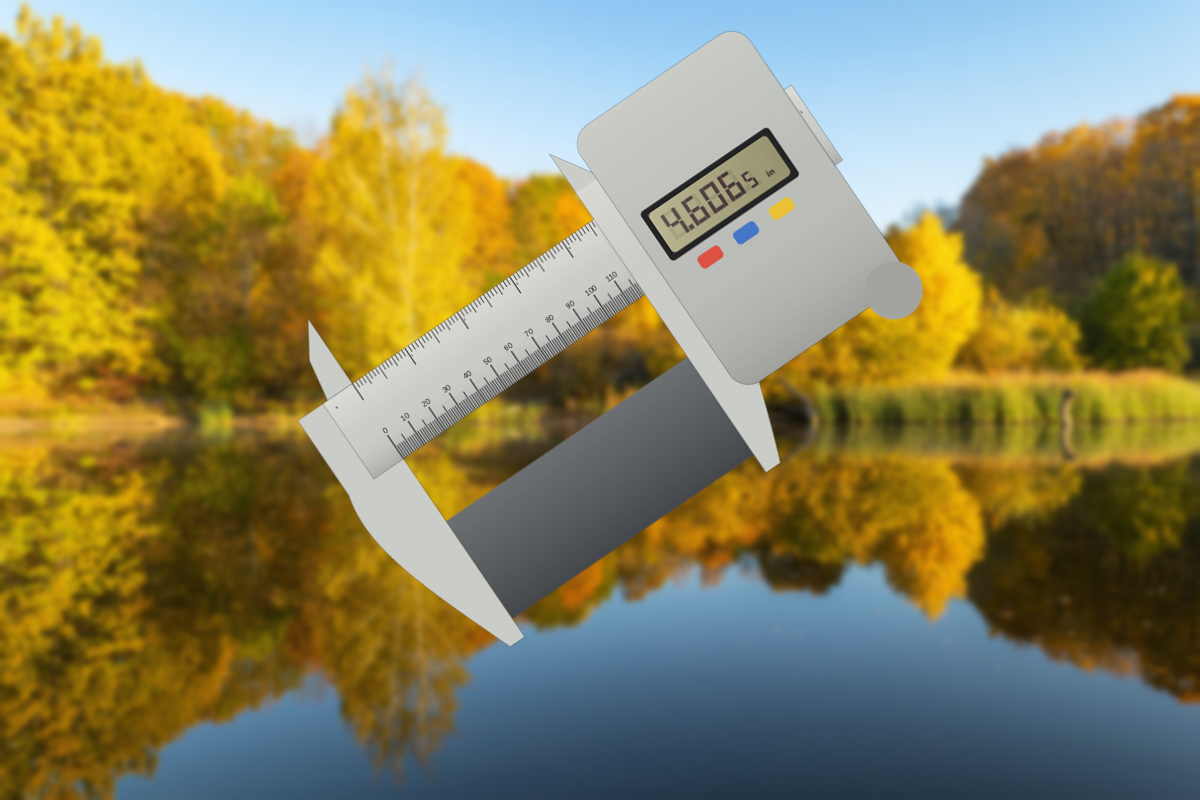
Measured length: 4.6065 in
